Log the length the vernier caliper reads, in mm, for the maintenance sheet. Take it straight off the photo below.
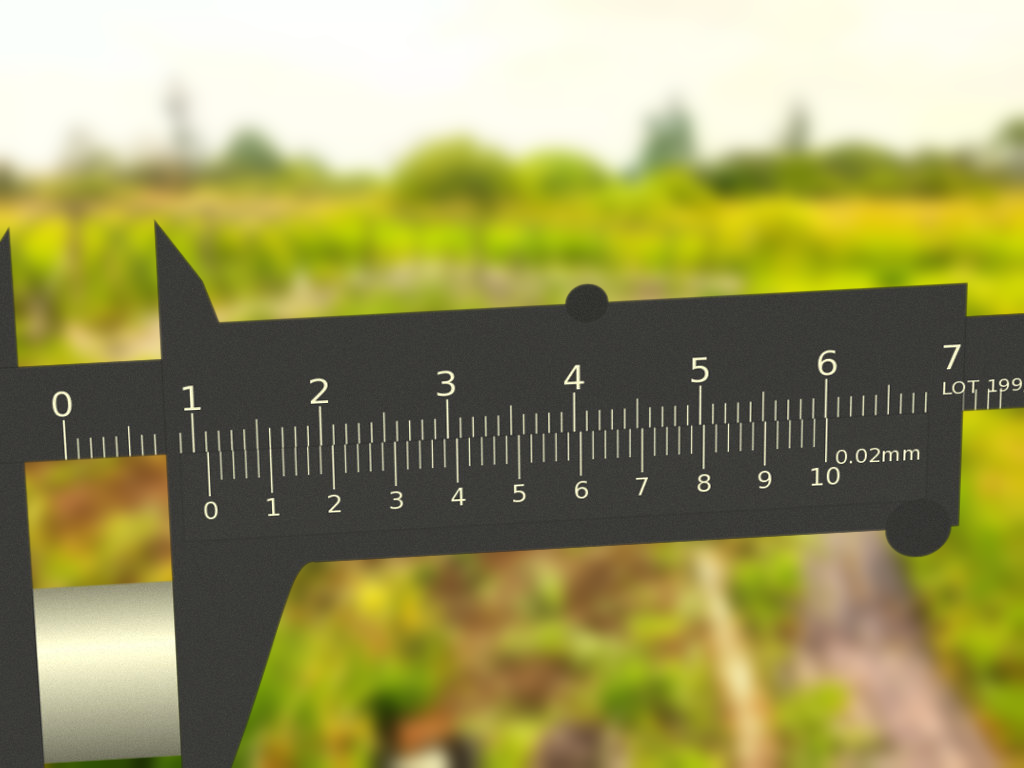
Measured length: 11.1 mm
